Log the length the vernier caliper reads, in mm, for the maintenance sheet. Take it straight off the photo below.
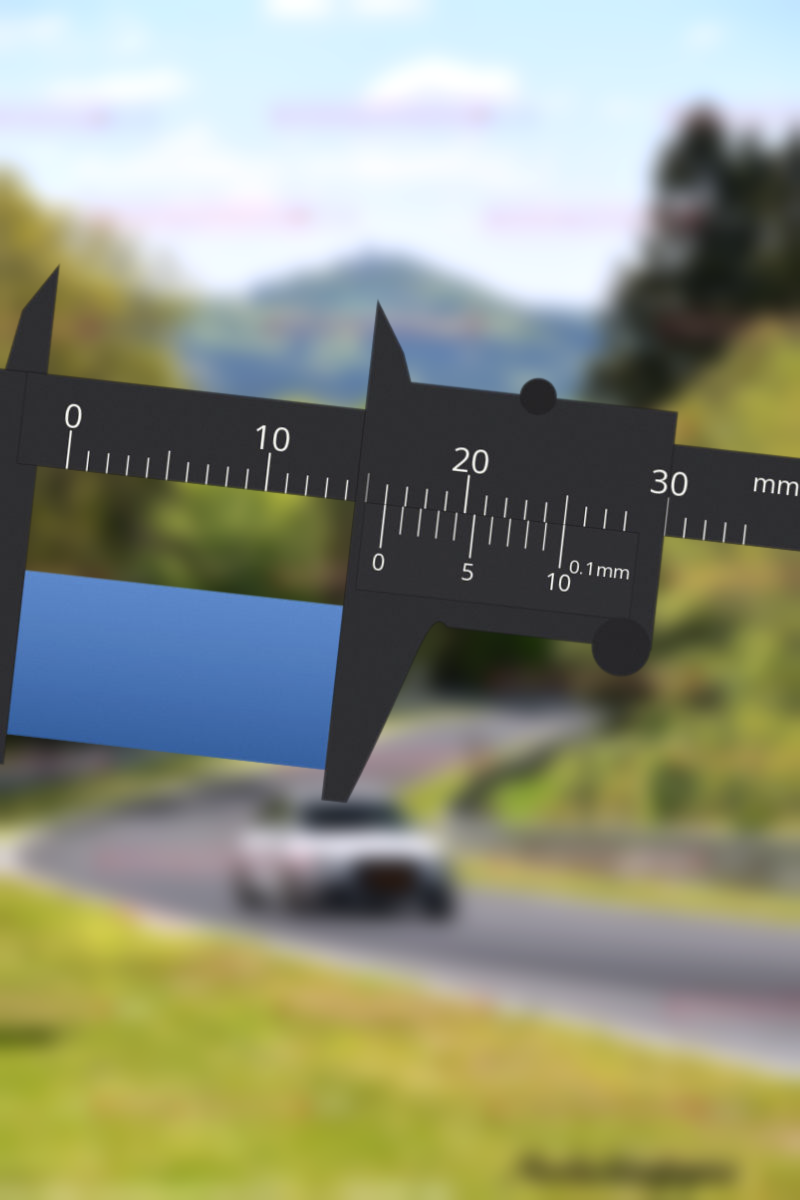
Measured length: 16.0 mm
